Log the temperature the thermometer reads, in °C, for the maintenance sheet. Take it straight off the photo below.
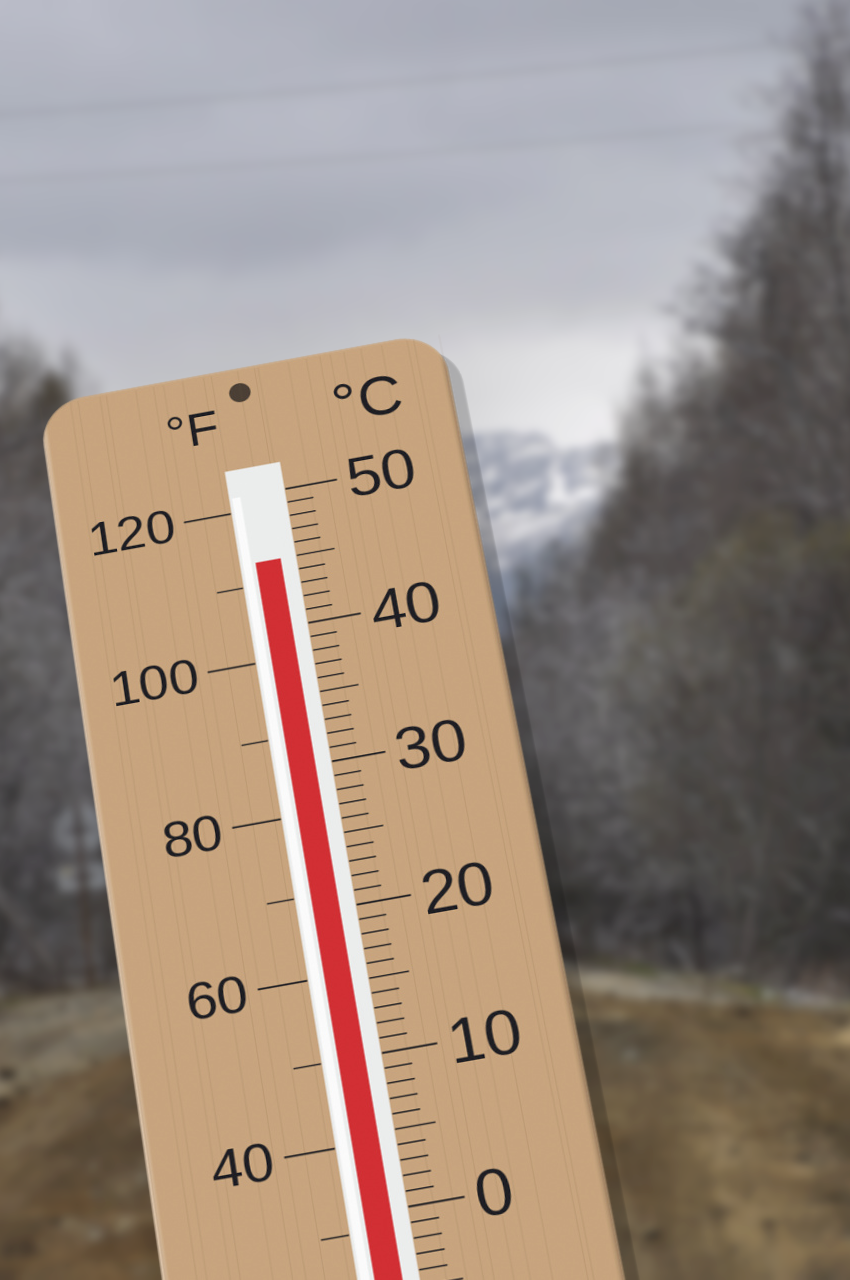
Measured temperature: 45 °C
